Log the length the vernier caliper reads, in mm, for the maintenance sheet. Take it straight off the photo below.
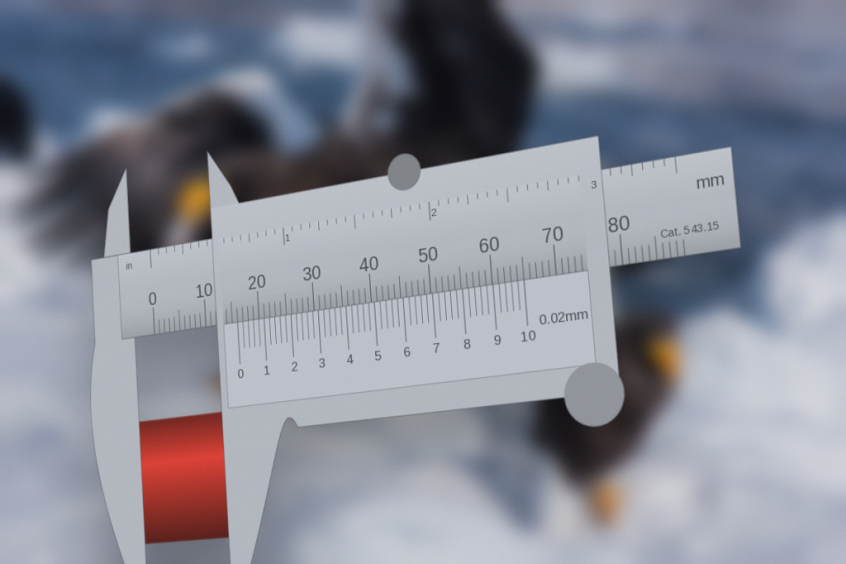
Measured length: 16.0 mm
